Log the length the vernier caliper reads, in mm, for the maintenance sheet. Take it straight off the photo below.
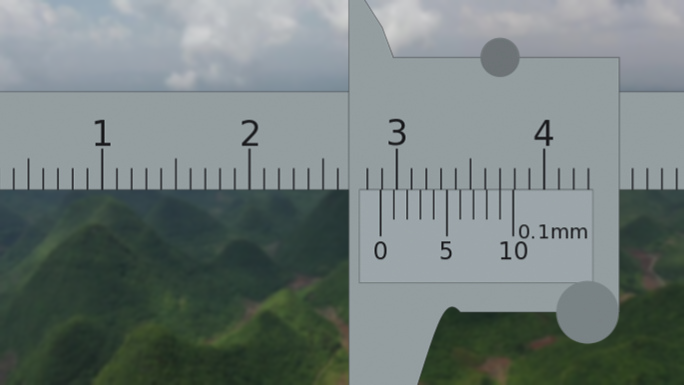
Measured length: 28.9 mm
